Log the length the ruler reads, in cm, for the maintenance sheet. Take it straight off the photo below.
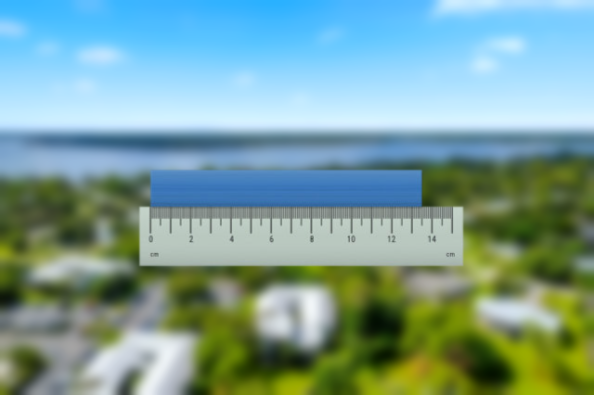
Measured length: 13.5 cm
